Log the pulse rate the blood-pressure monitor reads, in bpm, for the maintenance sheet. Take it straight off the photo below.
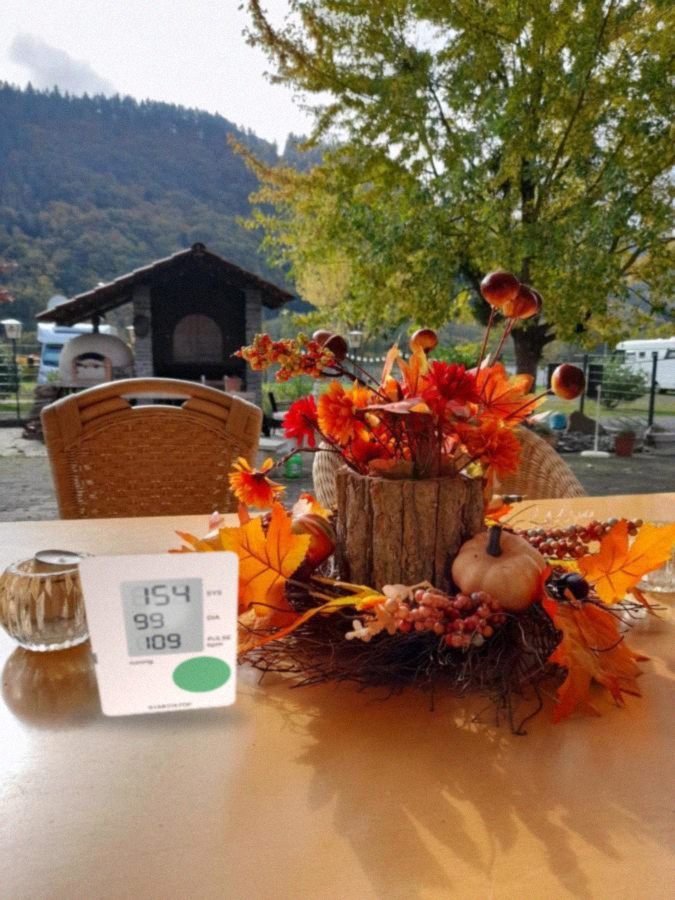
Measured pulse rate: 109 bpm
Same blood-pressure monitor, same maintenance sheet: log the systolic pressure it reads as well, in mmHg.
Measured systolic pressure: 154 mmHg
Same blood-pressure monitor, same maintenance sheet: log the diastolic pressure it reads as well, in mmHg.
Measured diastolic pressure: 99 mmHg
